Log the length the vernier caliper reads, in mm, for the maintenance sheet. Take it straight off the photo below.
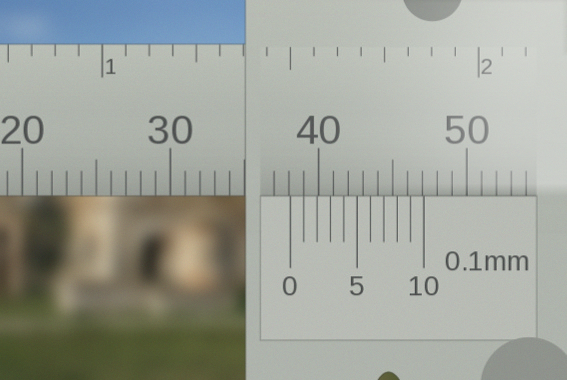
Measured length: 38.1 mm
